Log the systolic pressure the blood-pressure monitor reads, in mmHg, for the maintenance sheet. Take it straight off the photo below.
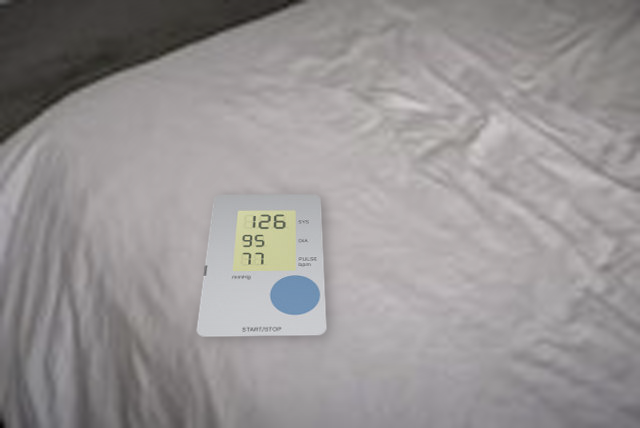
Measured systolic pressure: 126 mmHg
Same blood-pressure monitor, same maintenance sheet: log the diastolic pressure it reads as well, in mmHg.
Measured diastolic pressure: 95 mmHg
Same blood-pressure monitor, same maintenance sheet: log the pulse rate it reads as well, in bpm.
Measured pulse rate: 77 bpm
